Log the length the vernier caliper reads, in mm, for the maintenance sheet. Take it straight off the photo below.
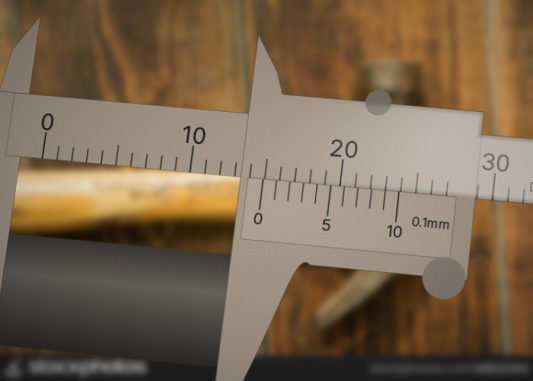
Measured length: 14.9 mm
